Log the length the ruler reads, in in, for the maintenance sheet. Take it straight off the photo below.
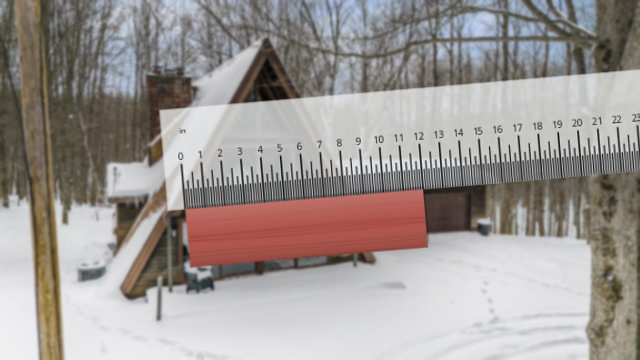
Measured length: 12 in
